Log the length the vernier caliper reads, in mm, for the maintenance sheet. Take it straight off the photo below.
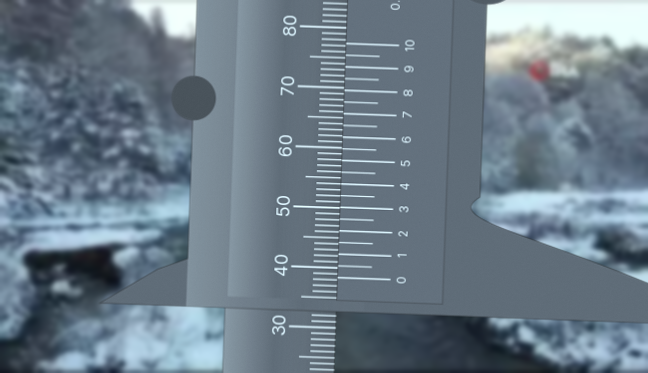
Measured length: 38.4 mm
